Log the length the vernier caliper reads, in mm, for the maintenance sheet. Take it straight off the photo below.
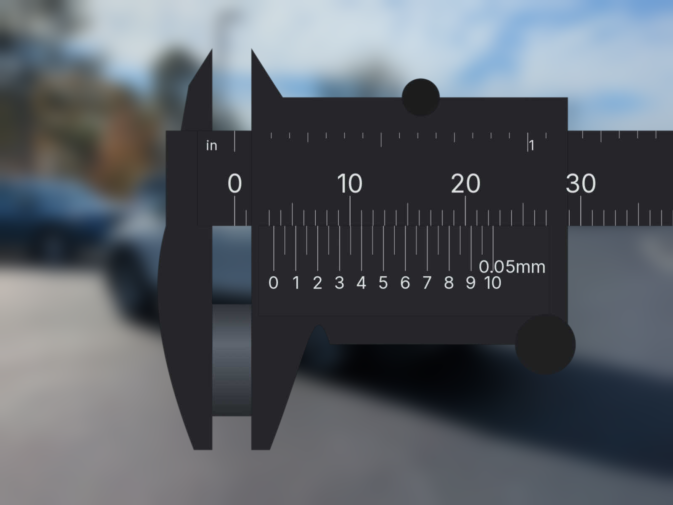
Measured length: 3.4 mm
